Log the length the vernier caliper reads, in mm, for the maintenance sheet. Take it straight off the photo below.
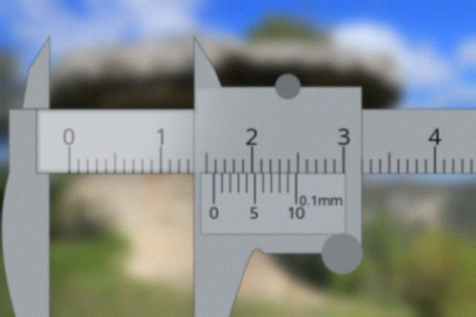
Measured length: 15.8 mm
